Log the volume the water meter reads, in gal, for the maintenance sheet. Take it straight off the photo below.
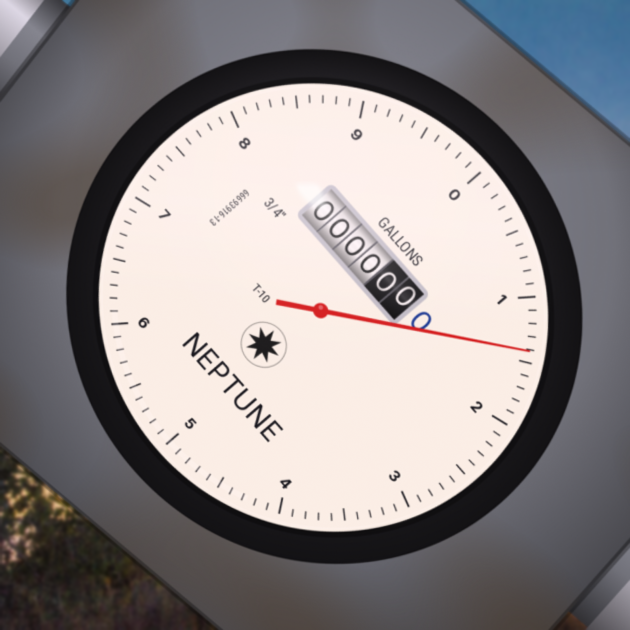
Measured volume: 1.4 gal
